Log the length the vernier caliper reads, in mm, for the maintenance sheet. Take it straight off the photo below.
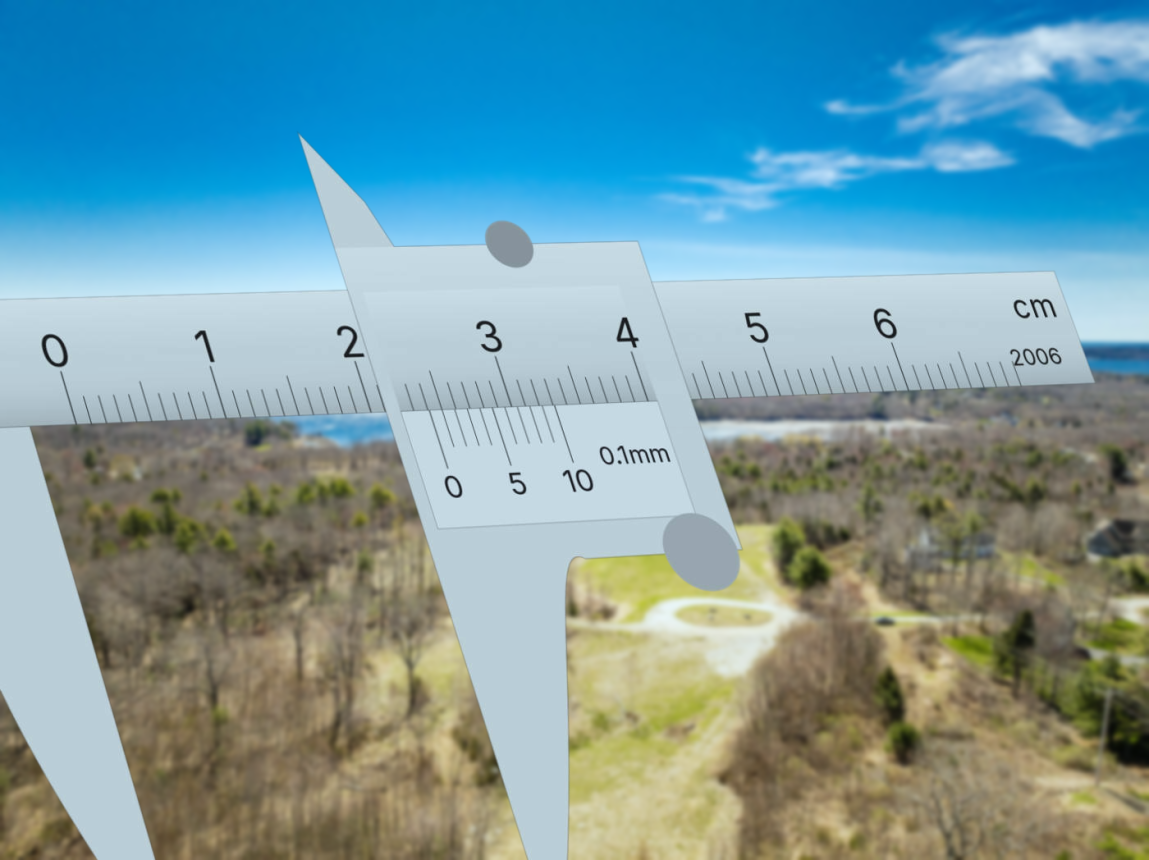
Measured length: 24.1 mm
